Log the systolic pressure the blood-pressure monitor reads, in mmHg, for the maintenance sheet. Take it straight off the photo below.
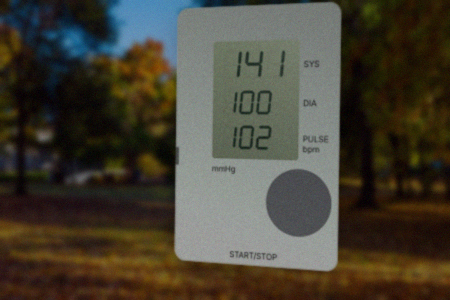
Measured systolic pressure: 141 mmHg
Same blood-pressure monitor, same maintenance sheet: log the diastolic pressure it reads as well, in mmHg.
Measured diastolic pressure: 100 mmHg
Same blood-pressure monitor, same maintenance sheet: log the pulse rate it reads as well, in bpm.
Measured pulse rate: 102 bpm
